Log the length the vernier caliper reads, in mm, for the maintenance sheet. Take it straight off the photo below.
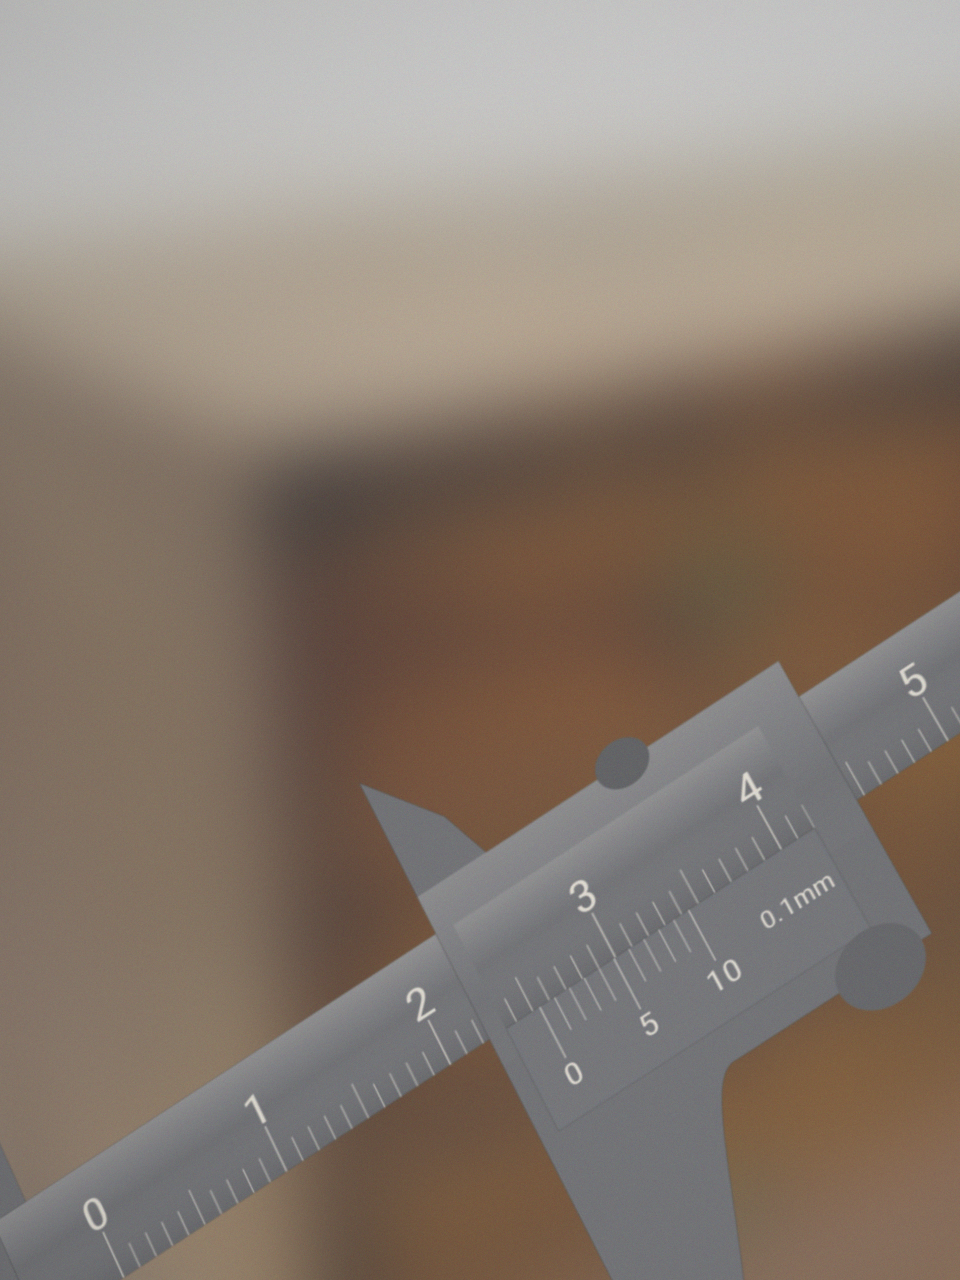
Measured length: 25.4 mm
